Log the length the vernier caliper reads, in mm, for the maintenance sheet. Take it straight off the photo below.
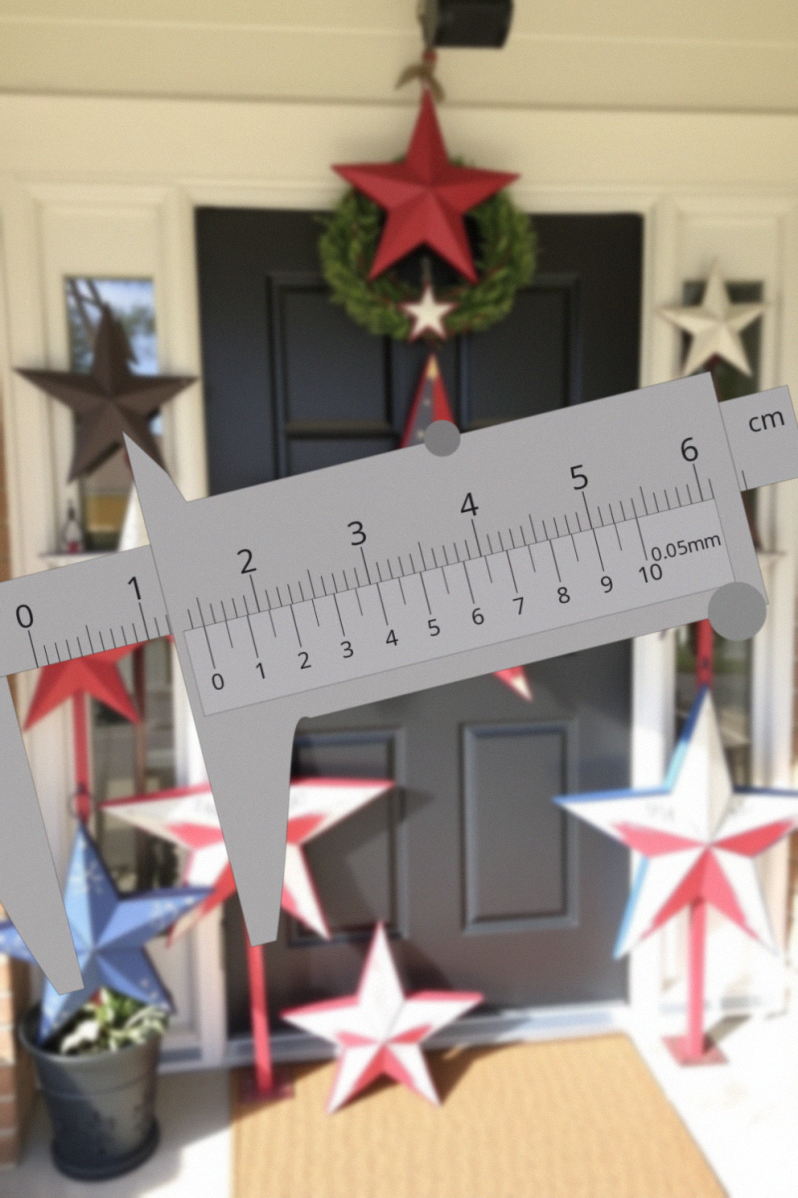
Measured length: 15.0 mm
